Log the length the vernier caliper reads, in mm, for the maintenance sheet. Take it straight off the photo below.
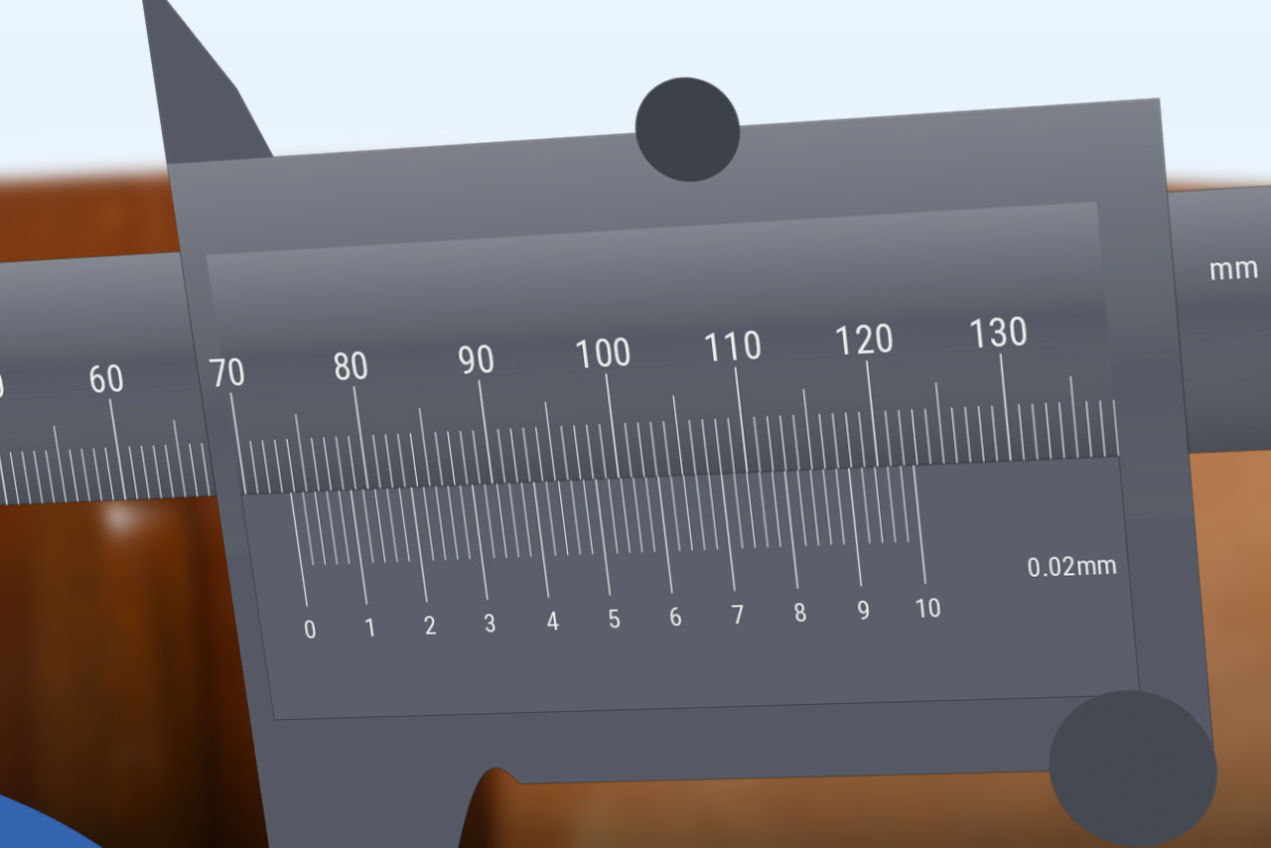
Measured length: 73.7 mm
